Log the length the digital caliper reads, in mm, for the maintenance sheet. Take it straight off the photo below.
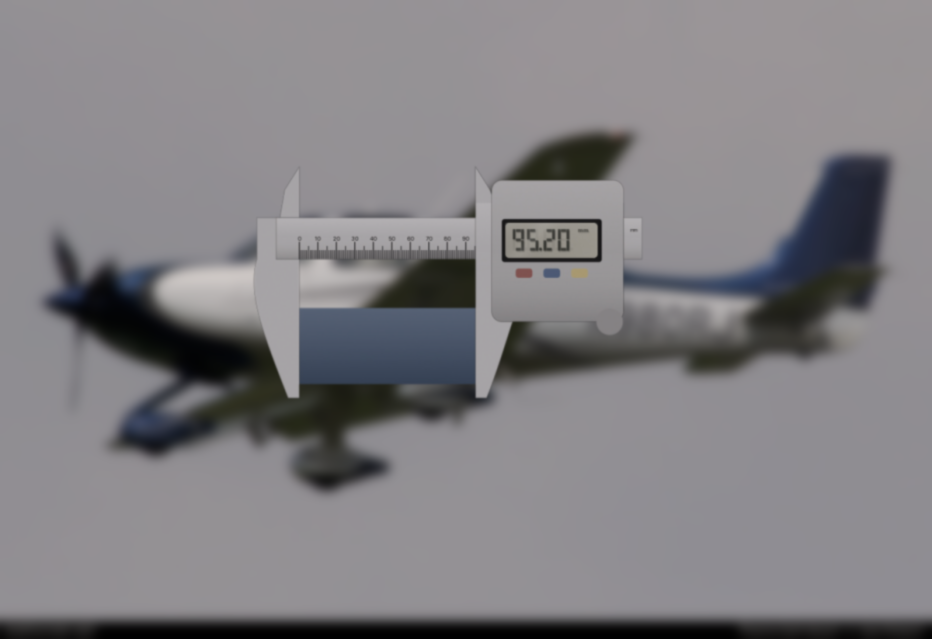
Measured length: 95.20 mm
